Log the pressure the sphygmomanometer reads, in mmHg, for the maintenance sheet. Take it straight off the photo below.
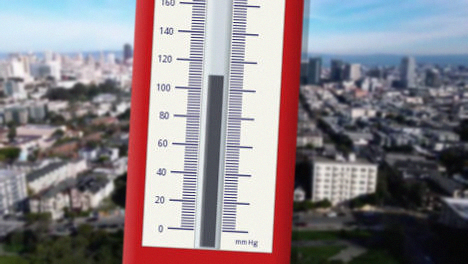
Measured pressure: 110 mmHg
